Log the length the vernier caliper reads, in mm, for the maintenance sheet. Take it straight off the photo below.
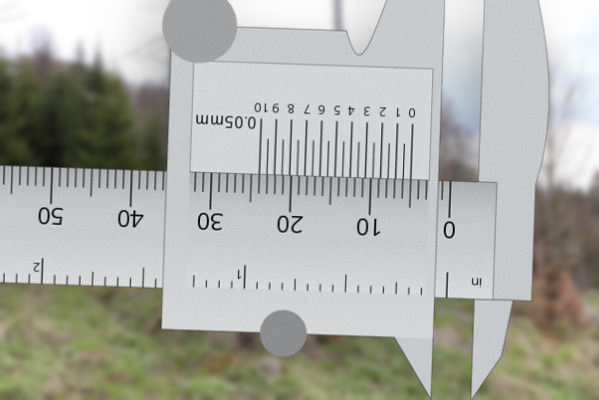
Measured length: 5.0 mm
